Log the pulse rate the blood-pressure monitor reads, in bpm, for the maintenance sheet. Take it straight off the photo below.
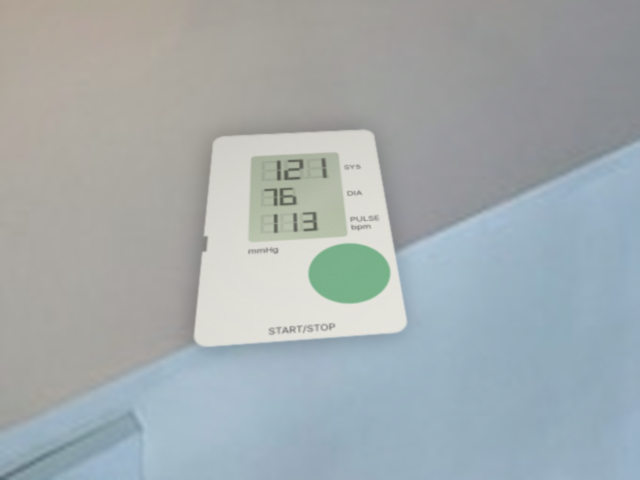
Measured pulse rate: 113 bpm
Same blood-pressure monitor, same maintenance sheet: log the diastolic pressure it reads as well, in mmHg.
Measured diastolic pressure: 76 mmHg
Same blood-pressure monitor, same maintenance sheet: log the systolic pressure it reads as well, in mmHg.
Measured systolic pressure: 121 mmHg
